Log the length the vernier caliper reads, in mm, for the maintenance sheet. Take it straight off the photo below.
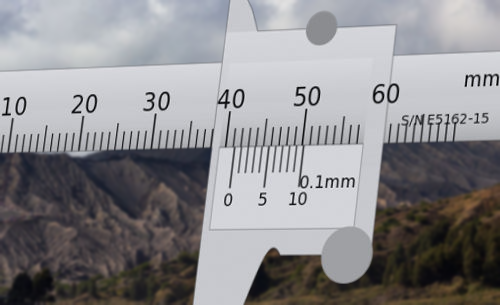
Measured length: 41.2 mm
